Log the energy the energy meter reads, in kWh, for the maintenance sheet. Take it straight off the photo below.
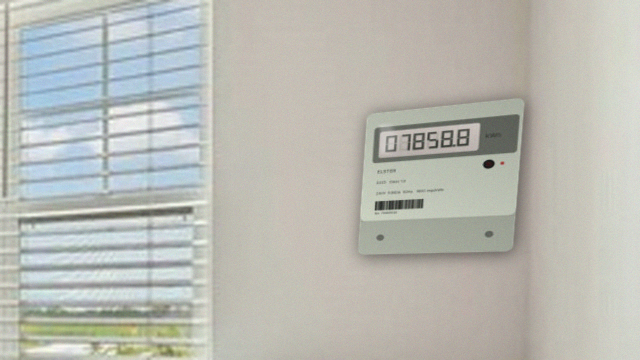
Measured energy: 7858.8 kWh
